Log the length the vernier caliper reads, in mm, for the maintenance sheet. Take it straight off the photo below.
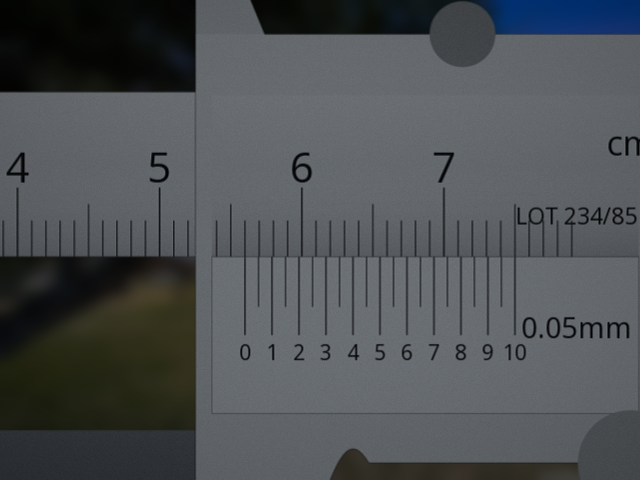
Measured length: 56.0 mm
